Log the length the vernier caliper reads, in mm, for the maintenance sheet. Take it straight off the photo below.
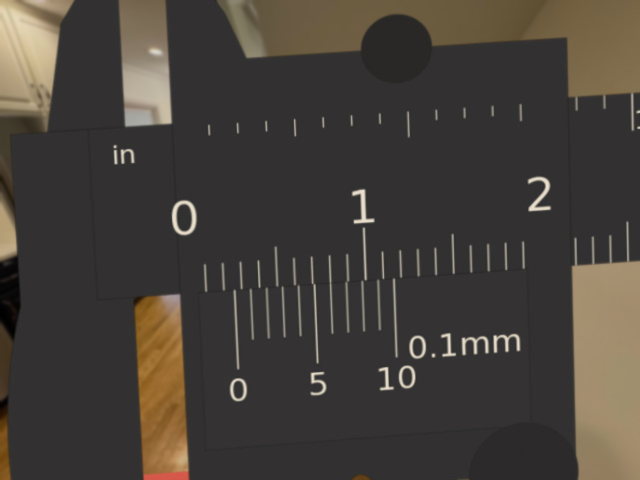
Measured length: 2.6 mm
